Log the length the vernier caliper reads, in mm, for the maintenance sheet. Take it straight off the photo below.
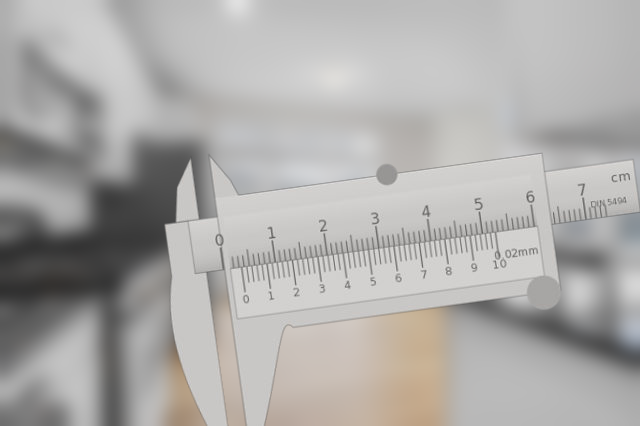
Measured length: 3.5 mm
